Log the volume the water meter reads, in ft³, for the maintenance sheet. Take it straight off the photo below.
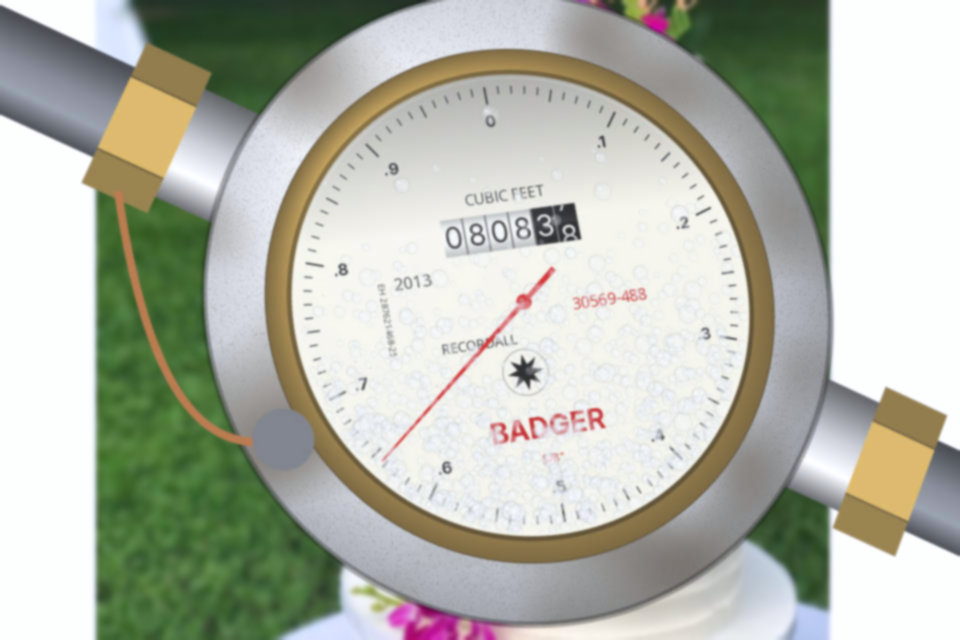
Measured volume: 80837.64 ft³
